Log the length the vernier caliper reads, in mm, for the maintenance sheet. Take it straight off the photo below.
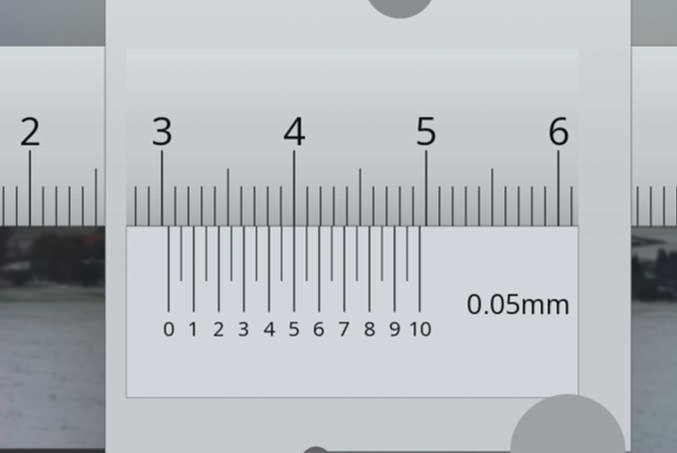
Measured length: 30.5 mm
